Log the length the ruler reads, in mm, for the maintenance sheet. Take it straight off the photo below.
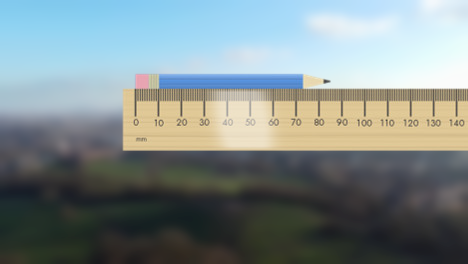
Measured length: 85 mm
